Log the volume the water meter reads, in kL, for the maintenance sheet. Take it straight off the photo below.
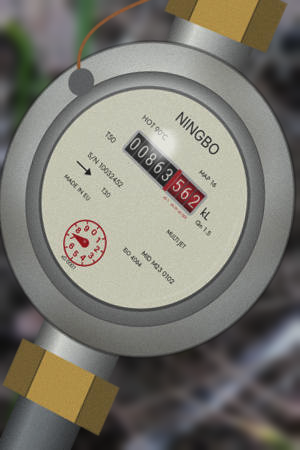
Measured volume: 863.5627 kL
